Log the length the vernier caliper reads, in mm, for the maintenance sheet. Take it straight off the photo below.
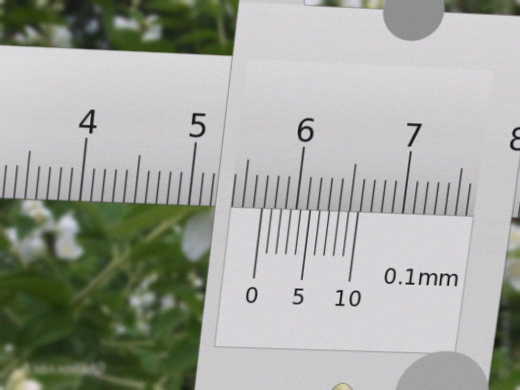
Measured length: 56.8 mm
